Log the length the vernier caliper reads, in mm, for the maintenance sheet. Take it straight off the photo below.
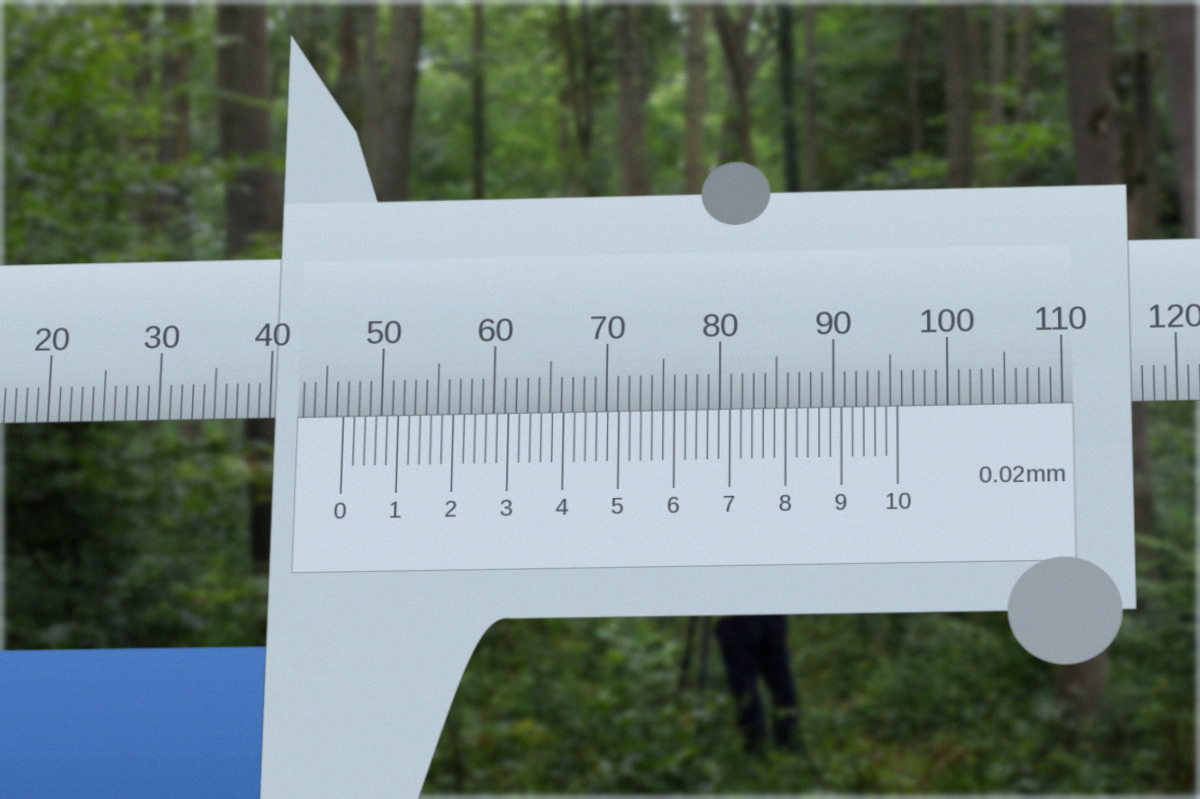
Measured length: 46.6 mm
